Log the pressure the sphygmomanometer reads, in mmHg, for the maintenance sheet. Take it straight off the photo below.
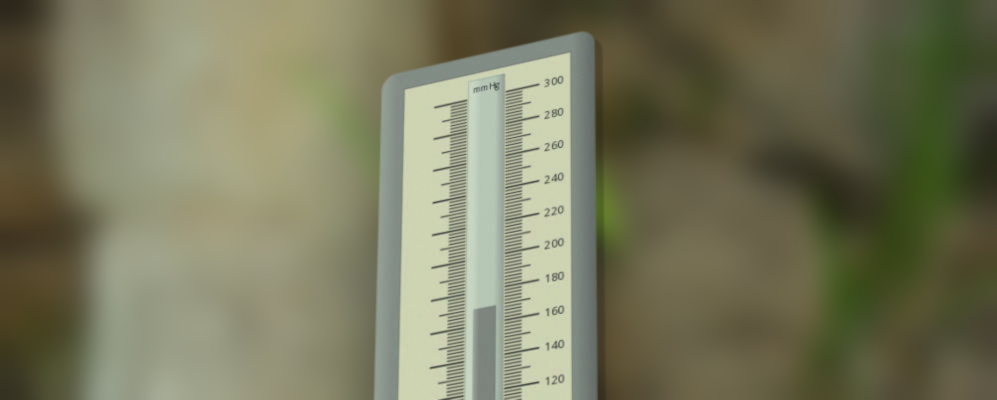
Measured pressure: 170 mmHg
